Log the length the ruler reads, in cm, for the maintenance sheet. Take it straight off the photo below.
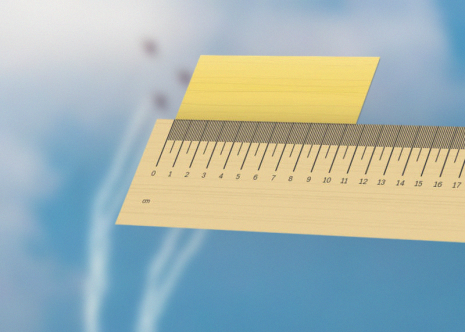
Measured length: 10.5 cm
